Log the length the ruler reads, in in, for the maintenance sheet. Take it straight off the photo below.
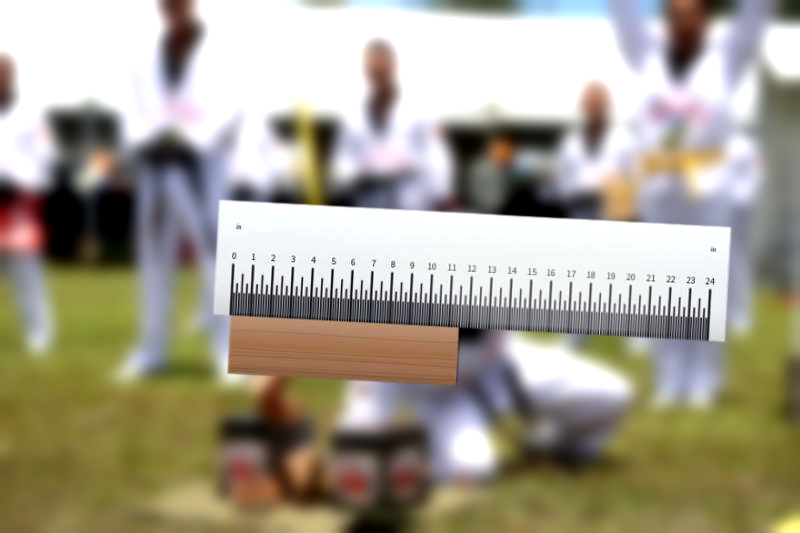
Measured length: 11.5 in
